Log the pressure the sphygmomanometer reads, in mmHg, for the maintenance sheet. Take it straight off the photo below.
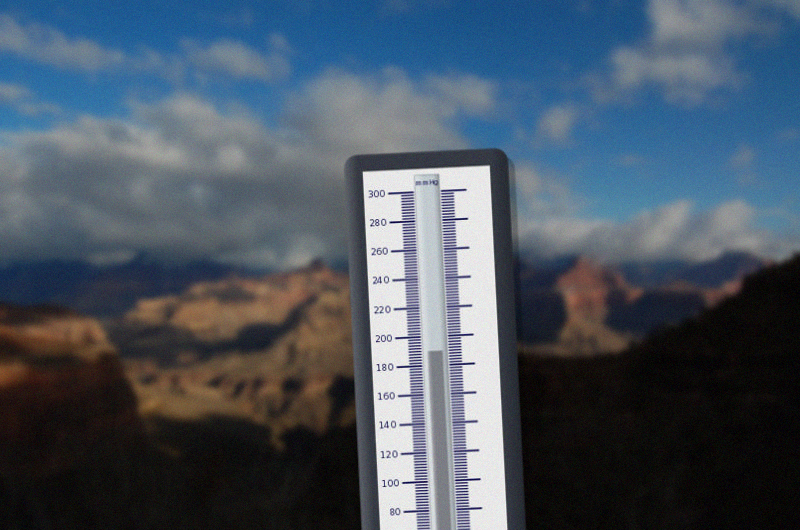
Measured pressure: 190 mmHg
